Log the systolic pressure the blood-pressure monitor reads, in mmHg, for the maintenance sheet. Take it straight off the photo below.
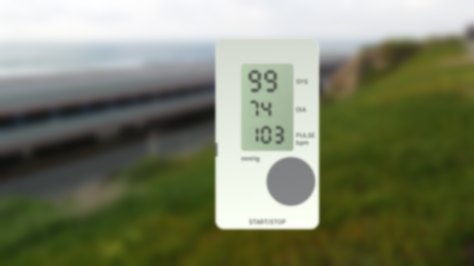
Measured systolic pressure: 99 mmHg
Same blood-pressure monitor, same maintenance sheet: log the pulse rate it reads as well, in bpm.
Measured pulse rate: 103 bpm
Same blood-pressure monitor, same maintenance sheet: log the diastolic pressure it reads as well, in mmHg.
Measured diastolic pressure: 74 mmHg
